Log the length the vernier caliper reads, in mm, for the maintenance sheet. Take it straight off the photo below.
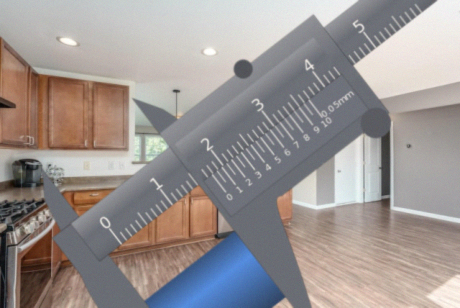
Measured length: 17.8 mm
